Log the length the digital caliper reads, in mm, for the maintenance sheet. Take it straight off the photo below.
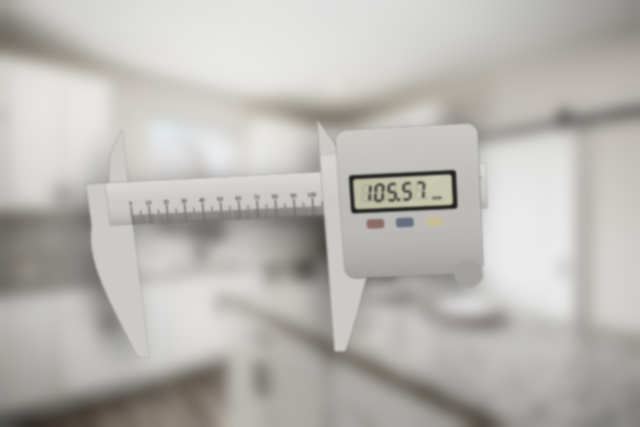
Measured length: 105.57 mm
